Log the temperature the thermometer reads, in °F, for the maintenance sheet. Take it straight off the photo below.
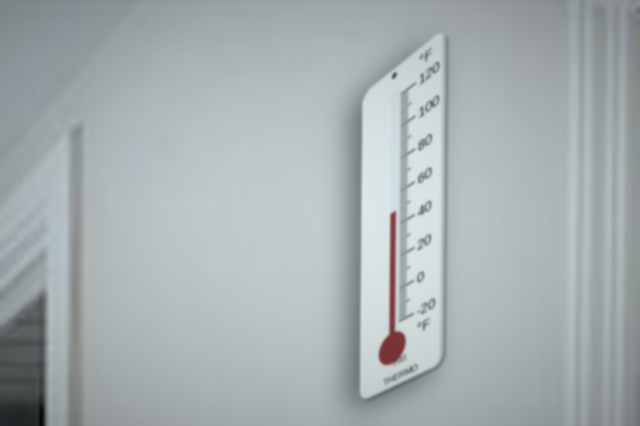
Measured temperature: 50 °F
